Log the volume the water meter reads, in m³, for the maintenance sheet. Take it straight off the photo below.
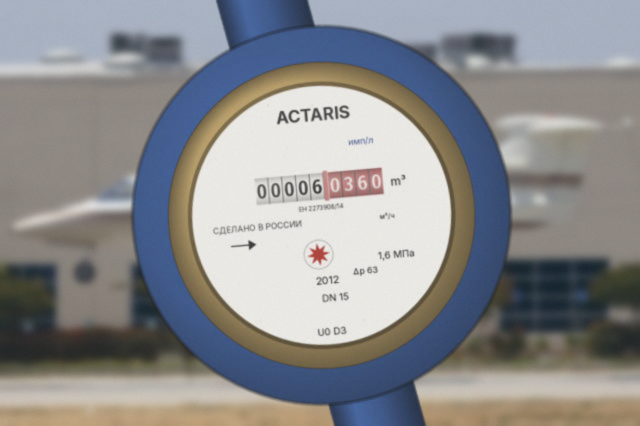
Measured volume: 6.0360 m³
